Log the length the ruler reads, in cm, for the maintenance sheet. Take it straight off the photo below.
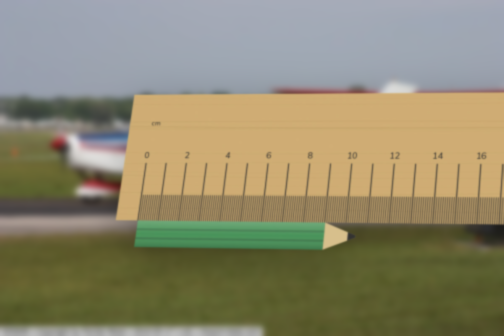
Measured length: 10.5 cm
